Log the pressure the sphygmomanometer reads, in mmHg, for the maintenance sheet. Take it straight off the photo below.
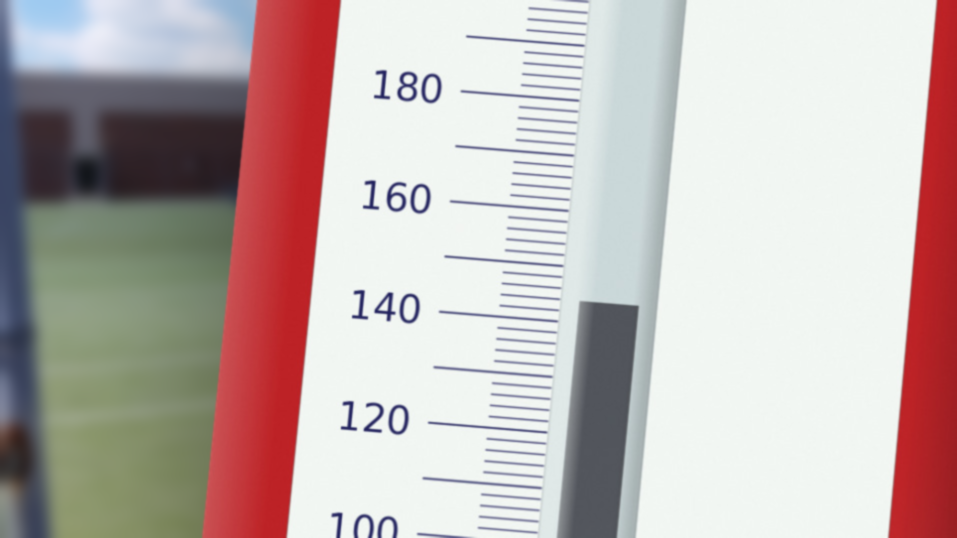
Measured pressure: 144 mmHg
